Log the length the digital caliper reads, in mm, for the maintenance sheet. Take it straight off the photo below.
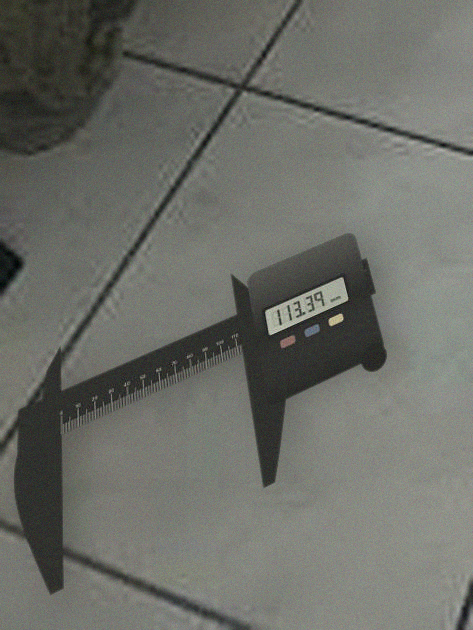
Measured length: 113.39 mm
